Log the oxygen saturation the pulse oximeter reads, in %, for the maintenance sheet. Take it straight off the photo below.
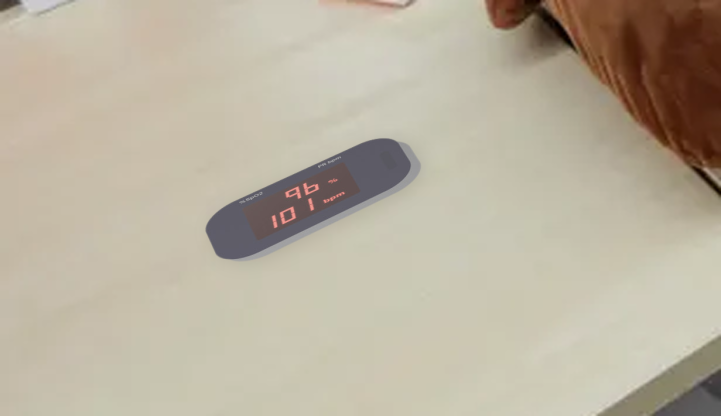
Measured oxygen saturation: 96 %
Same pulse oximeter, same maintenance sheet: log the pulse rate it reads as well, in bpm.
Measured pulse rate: 101 bpm
